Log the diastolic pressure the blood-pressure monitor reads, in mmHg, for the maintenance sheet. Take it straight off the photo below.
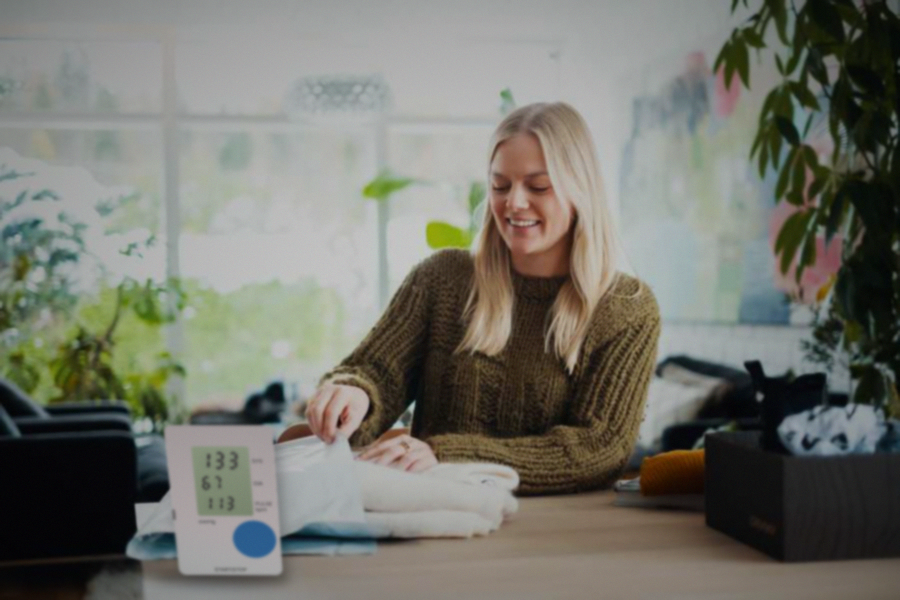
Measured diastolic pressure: 67 mmHg
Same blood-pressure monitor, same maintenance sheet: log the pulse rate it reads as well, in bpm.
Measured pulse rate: 113 bpm
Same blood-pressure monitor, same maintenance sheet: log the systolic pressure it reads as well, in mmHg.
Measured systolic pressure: 133 mmHg
